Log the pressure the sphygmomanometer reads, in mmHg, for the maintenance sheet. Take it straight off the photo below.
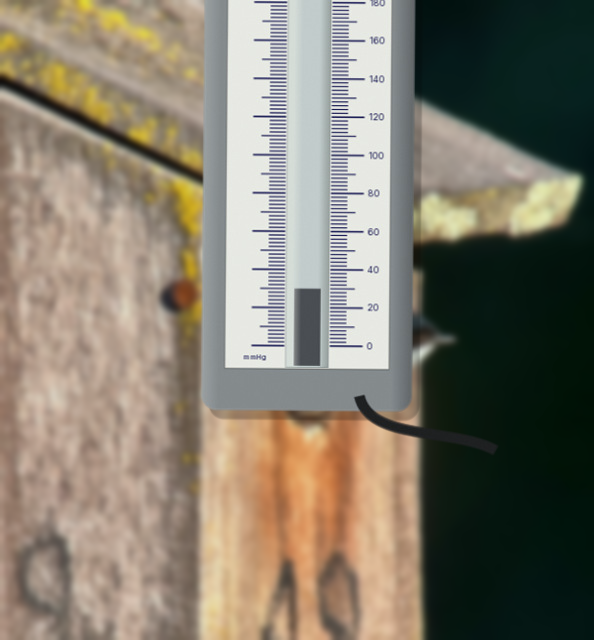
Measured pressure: 30 mmHg
